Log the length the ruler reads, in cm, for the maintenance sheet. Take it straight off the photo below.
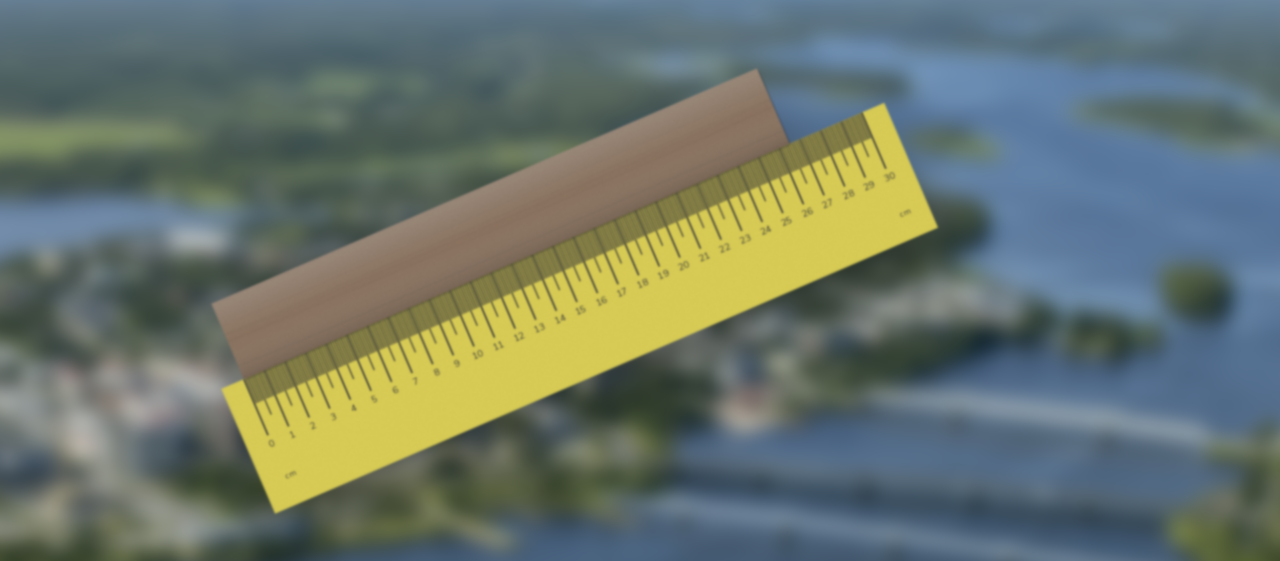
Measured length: 26.5 cm
